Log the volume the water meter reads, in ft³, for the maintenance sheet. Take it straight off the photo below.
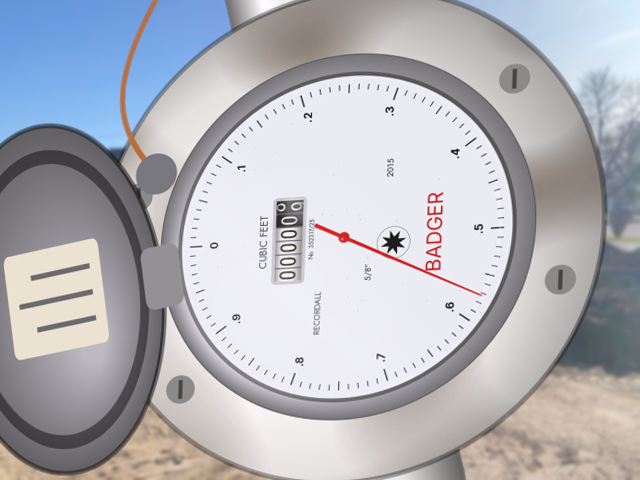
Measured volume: 8.57 ft³
